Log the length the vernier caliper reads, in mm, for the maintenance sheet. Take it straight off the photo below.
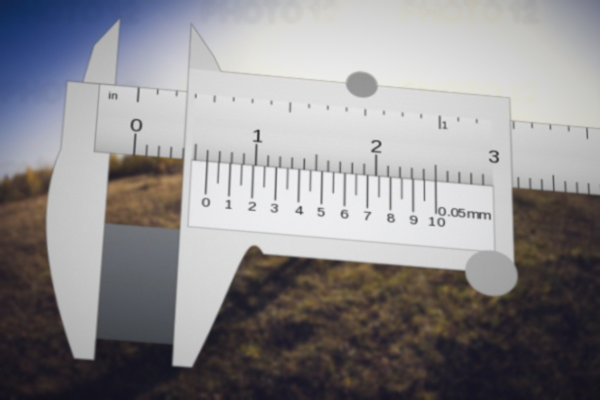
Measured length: 6.0 mm
